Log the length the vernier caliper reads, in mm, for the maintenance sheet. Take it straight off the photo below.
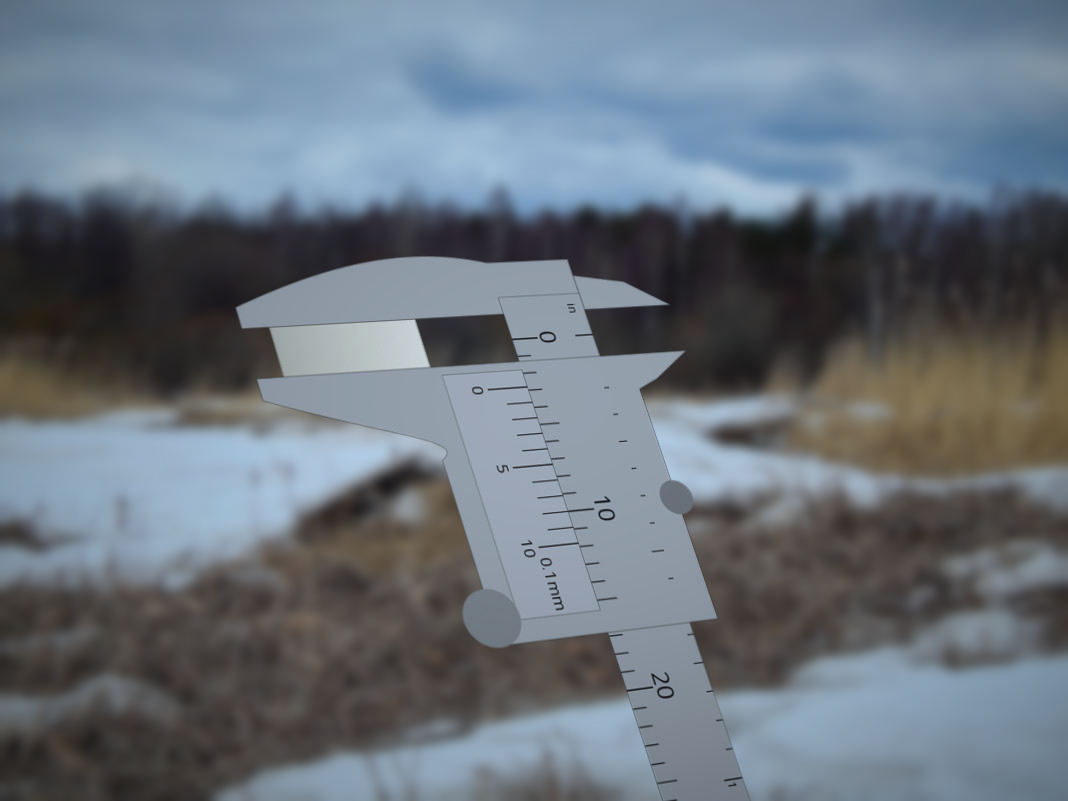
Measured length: 2.8 mm
